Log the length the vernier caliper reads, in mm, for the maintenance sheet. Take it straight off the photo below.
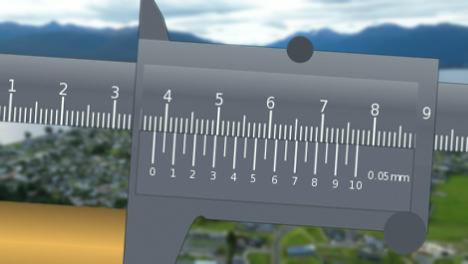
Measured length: 38.0 mm
